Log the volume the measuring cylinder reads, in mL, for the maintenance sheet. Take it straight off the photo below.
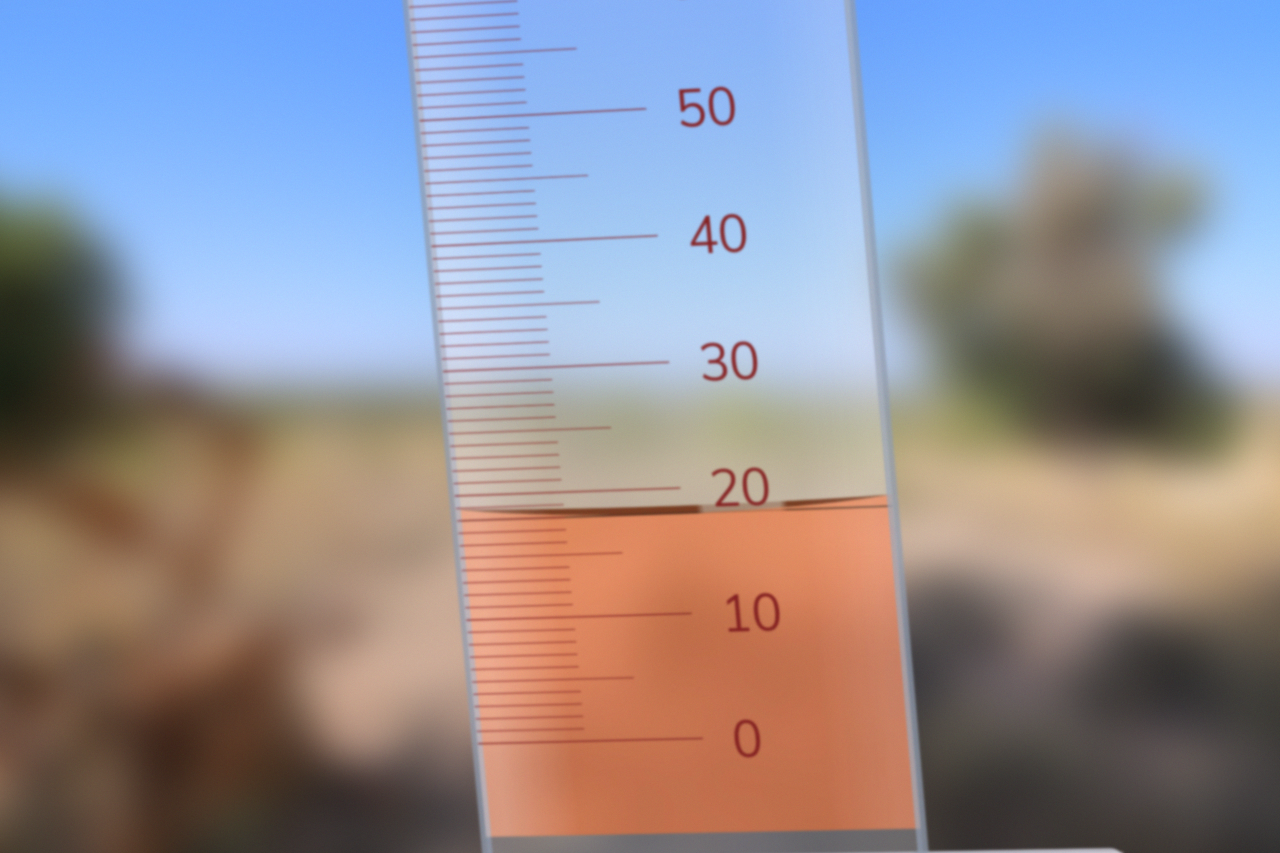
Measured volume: 18 mL
